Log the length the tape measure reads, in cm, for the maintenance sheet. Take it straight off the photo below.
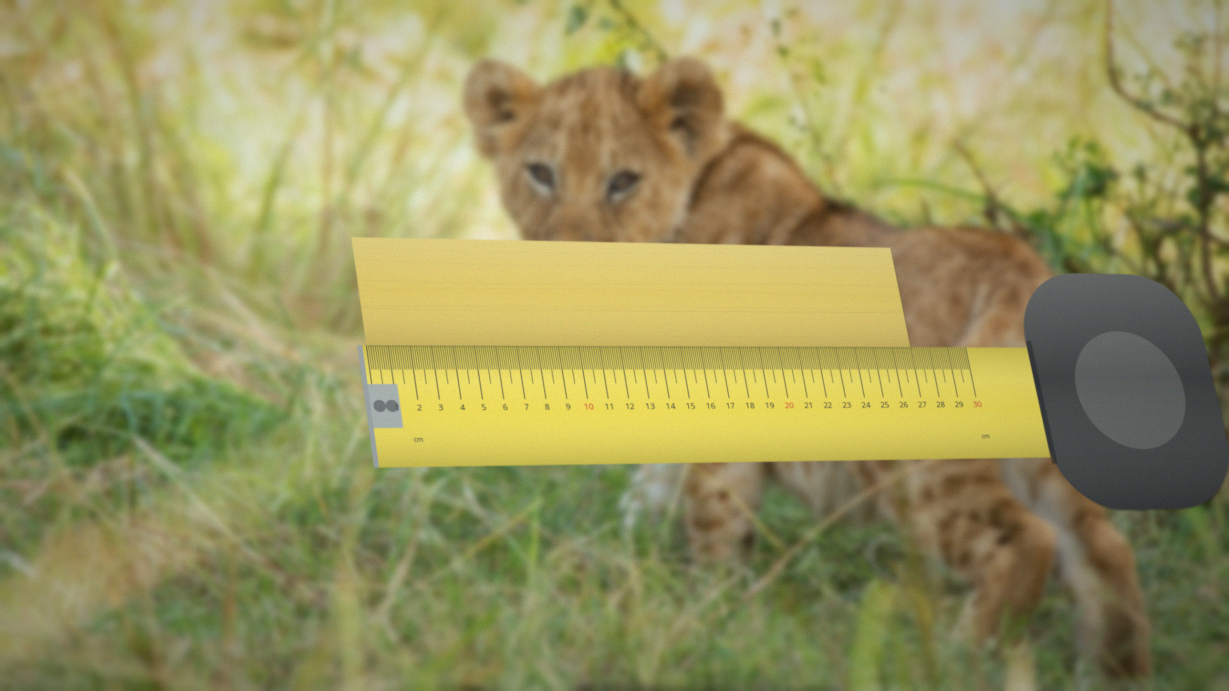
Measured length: 27 cm
